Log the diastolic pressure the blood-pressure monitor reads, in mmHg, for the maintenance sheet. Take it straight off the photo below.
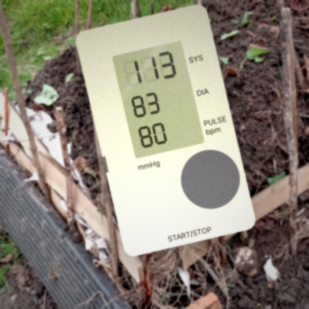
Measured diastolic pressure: 83 mmHg
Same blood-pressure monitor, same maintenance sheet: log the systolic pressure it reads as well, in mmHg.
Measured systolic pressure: 113 mmHg
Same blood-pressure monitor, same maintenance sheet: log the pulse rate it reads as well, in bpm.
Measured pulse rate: 80 bpm
